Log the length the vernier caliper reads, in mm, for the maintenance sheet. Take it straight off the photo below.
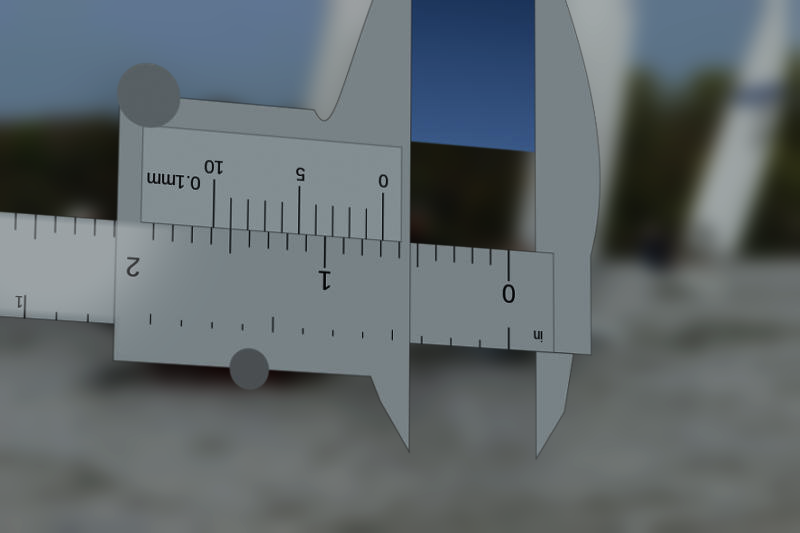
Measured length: 6.9 mm
